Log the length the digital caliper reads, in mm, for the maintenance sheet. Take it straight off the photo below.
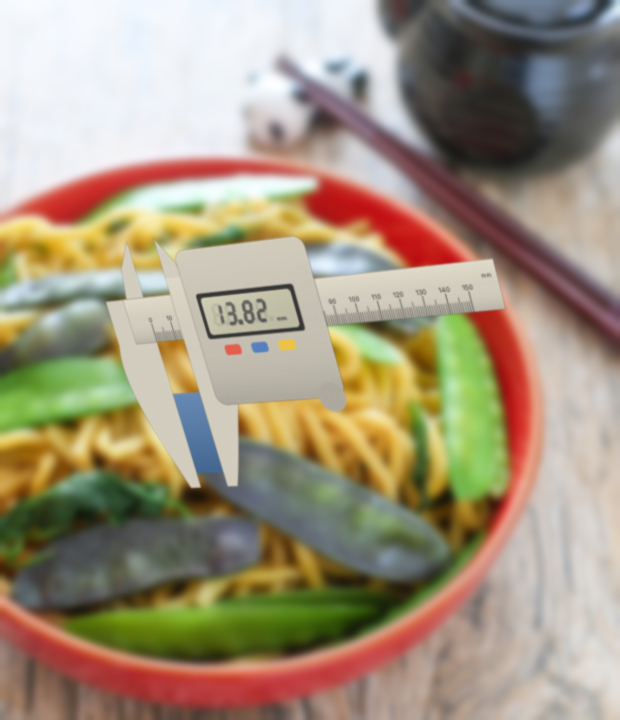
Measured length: 13.82 mm
